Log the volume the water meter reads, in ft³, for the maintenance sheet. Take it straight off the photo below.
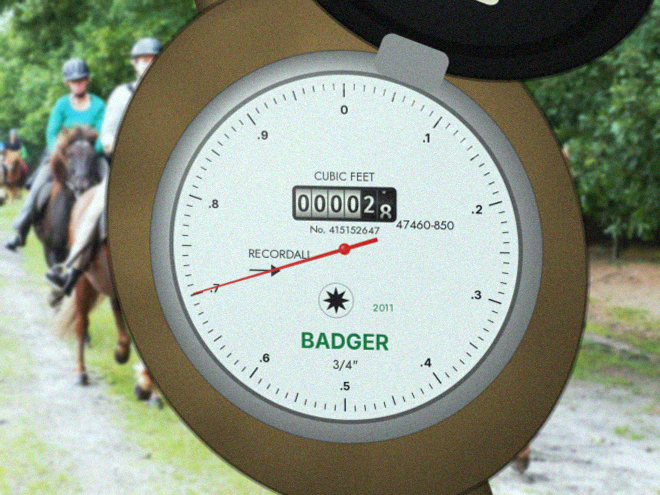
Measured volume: 27.70 ft³
